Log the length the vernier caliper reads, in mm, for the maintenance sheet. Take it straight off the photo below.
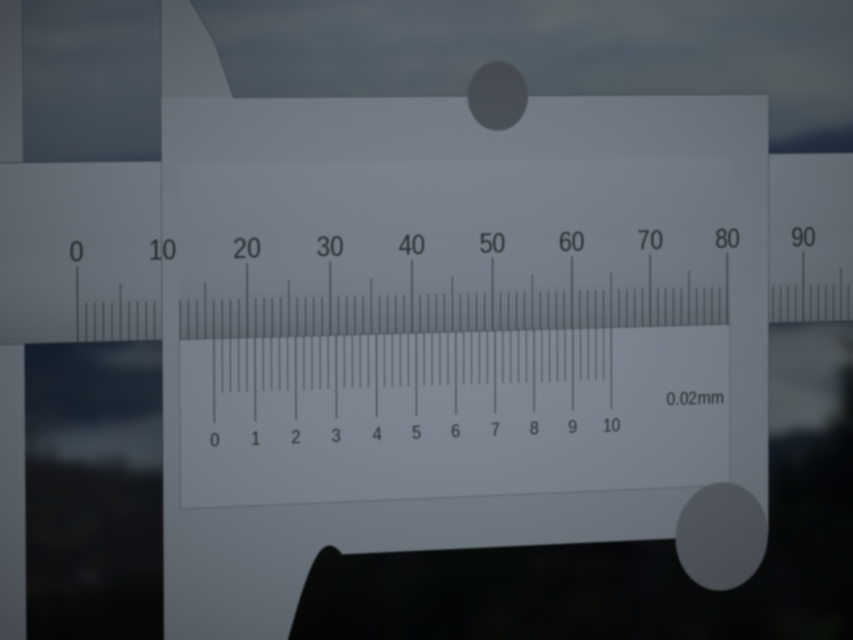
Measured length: 16.0 mm
